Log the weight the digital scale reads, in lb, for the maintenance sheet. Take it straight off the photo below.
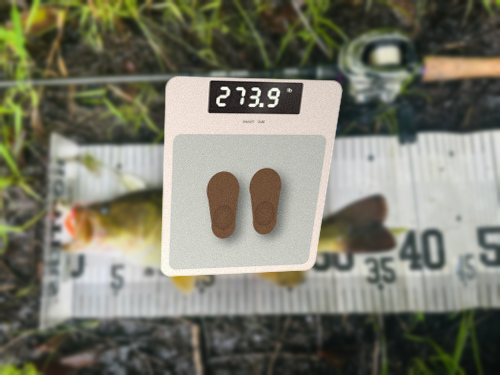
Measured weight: 273.9 lb
